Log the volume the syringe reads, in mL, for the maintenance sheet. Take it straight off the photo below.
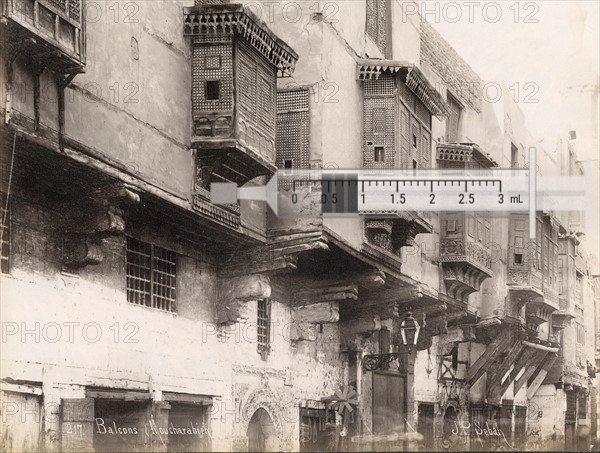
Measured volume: 0.4 mL
